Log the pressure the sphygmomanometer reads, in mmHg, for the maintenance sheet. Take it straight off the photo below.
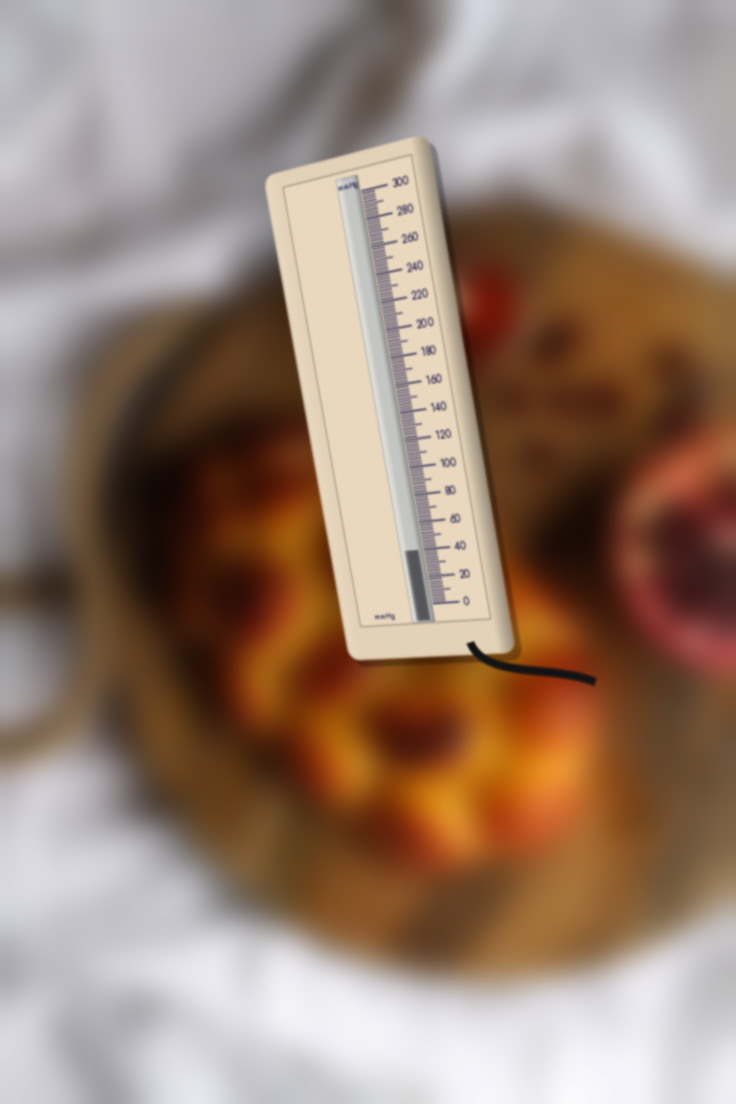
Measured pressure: 40 mmHg
